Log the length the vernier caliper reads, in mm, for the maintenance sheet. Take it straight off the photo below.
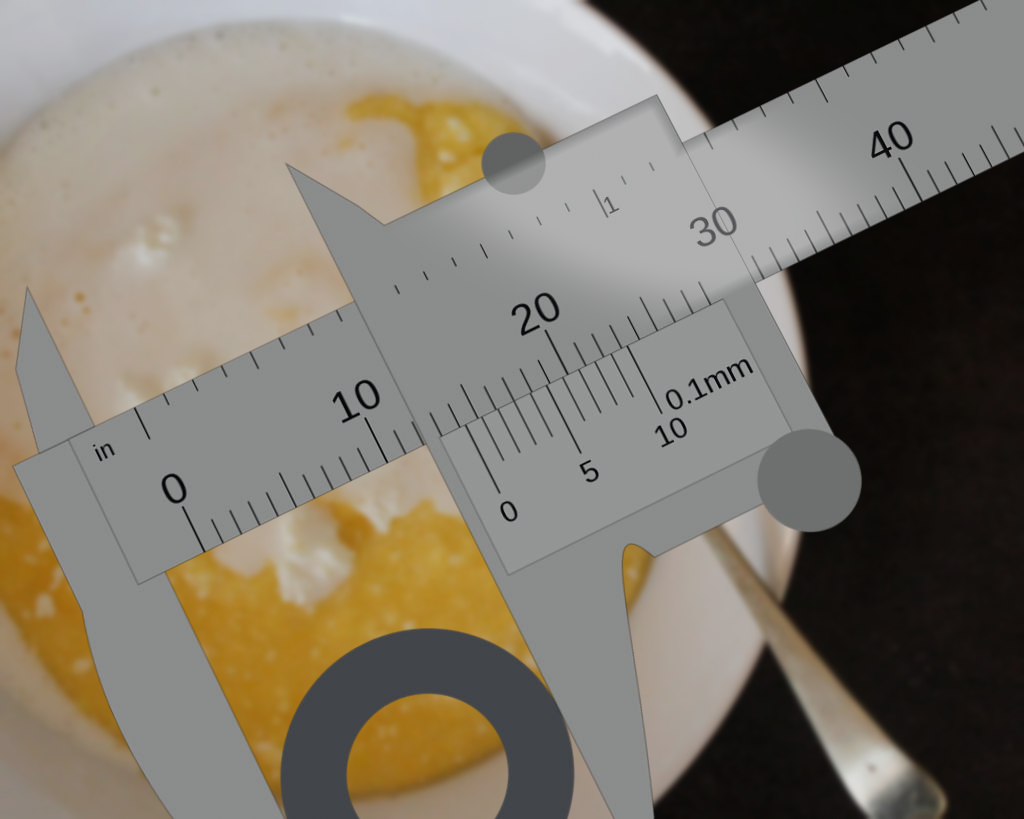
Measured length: 14.3 mm
